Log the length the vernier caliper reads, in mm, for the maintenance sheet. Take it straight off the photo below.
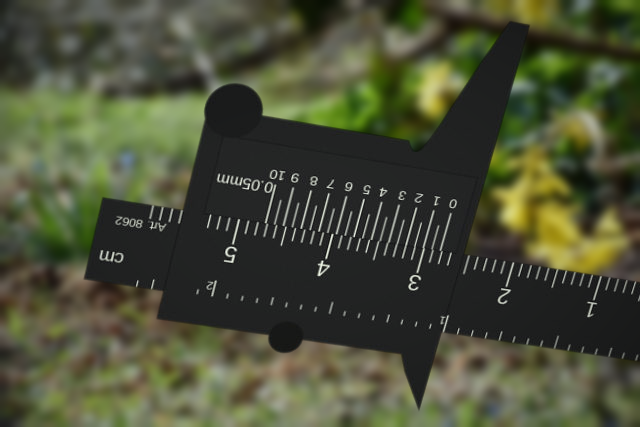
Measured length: 28.2 mm
